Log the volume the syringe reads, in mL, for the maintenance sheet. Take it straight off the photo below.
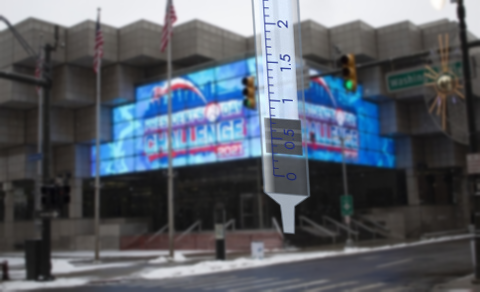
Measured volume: 0.3 mL
